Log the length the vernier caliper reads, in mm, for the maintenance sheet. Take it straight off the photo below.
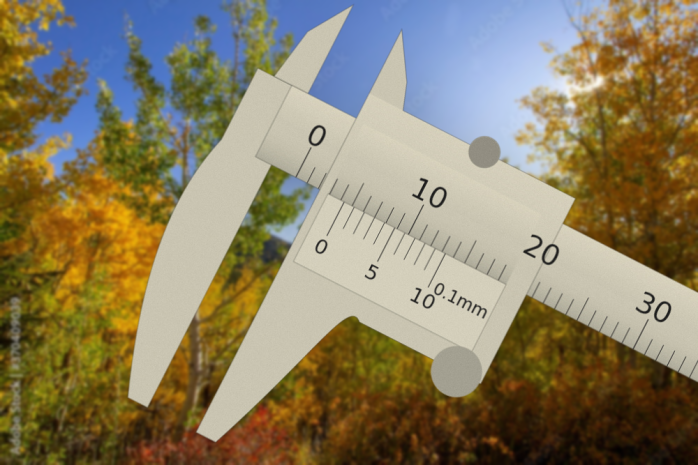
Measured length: 4.3 mm
